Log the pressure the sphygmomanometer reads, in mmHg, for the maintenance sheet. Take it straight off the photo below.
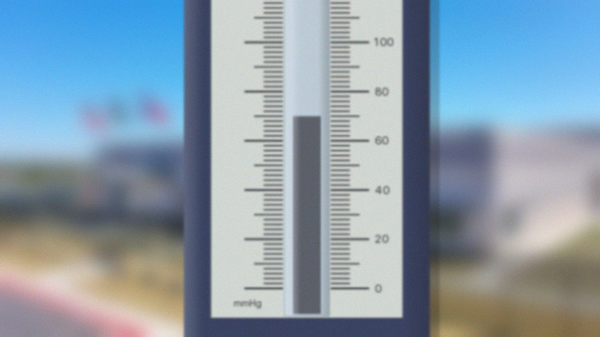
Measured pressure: 70 mmHg
